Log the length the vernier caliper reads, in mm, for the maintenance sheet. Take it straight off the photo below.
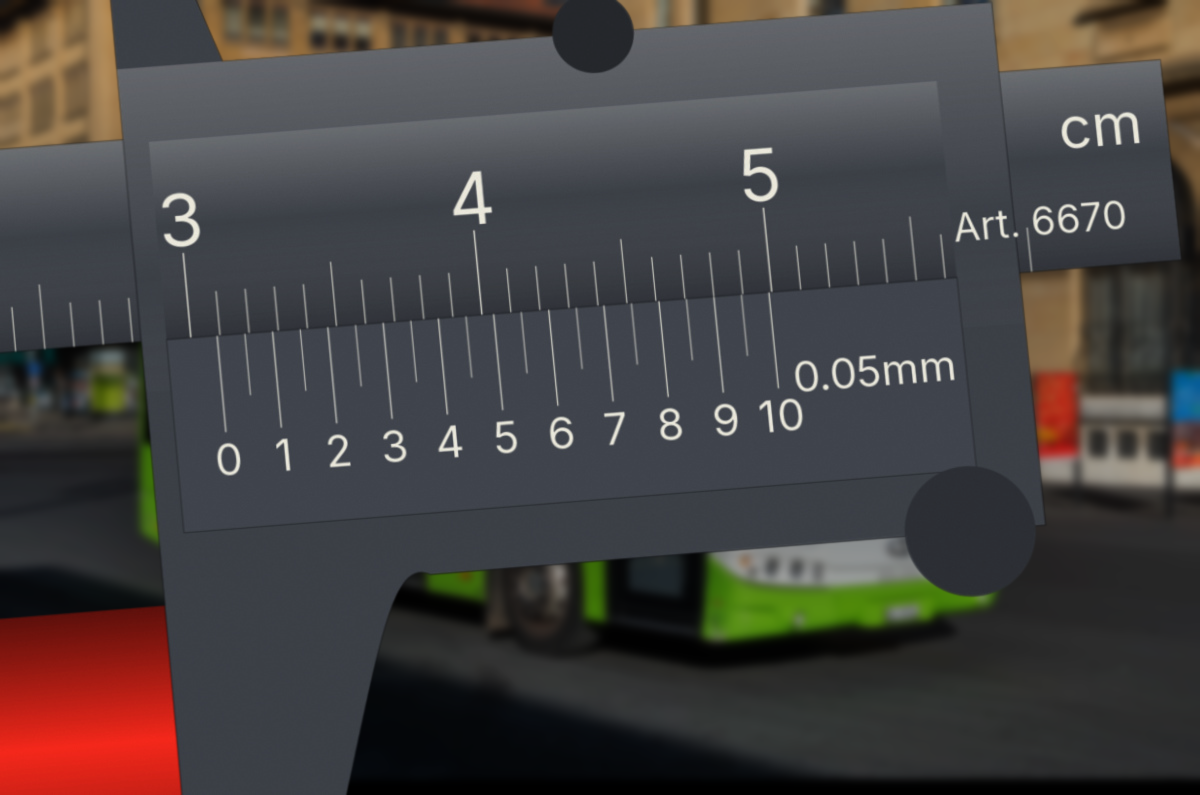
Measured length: 30.90 mm
